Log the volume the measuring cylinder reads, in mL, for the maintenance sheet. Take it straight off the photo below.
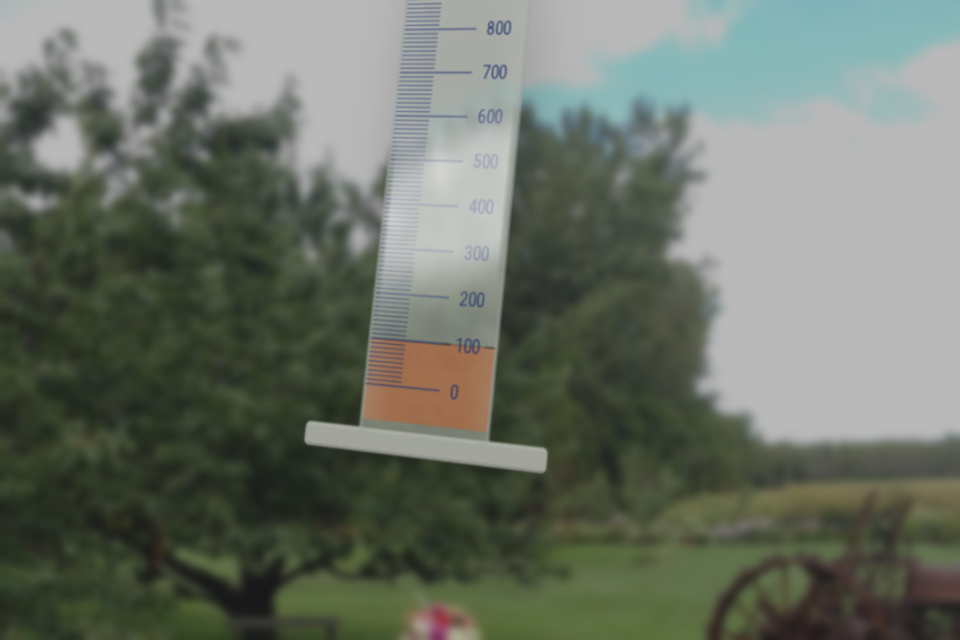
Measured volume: 100 mL
